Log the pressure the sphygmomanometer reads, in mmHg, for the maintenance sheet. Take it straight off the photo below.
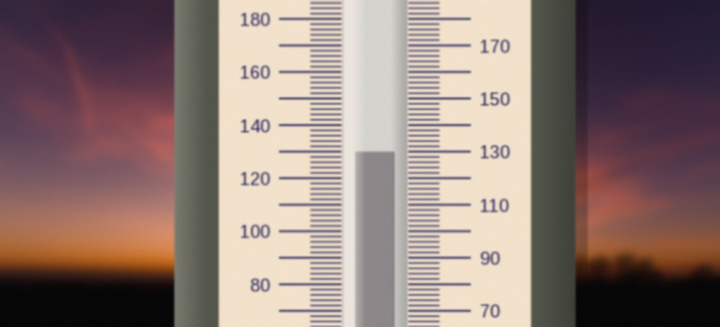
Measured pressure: 130 mmHg
